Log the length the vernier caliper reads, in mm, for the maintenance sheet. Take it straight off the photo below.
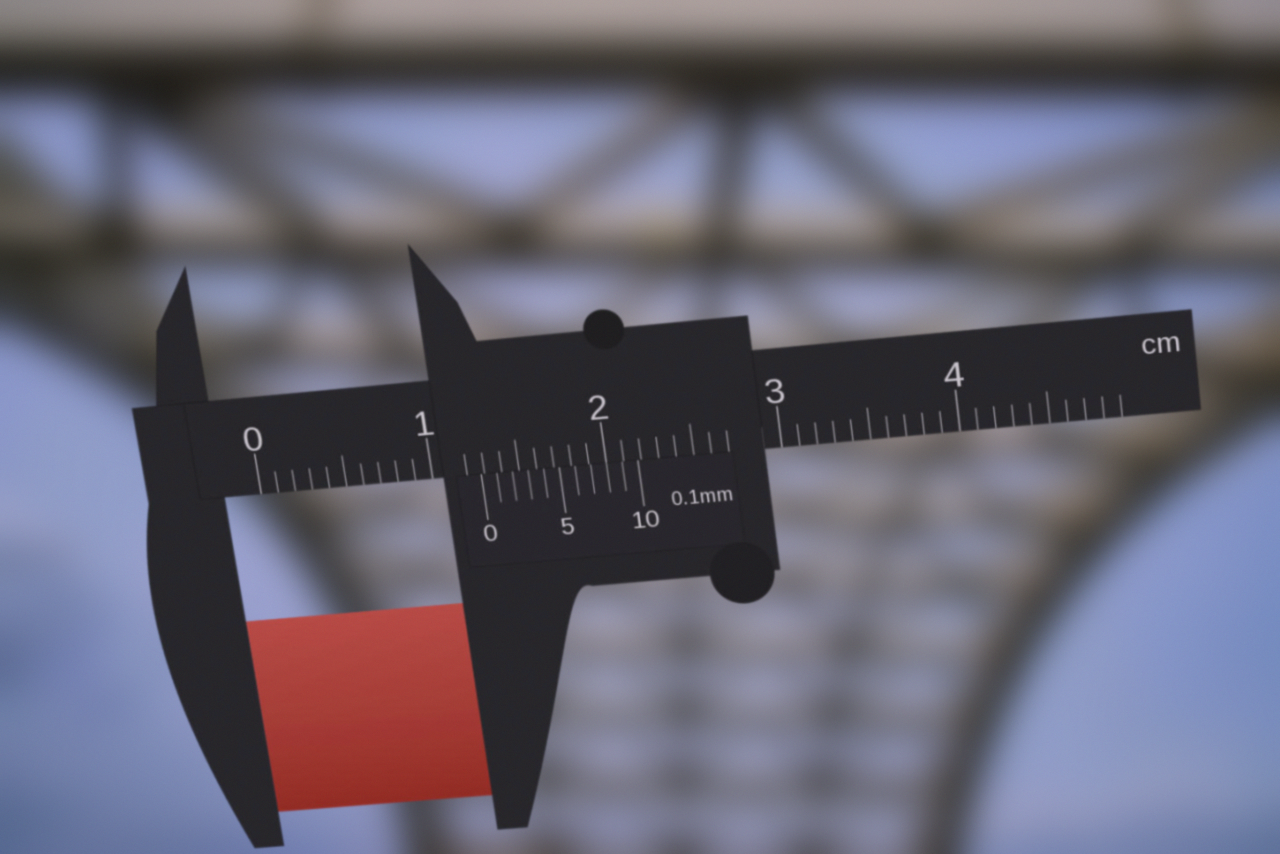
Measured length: 12.8 mm
